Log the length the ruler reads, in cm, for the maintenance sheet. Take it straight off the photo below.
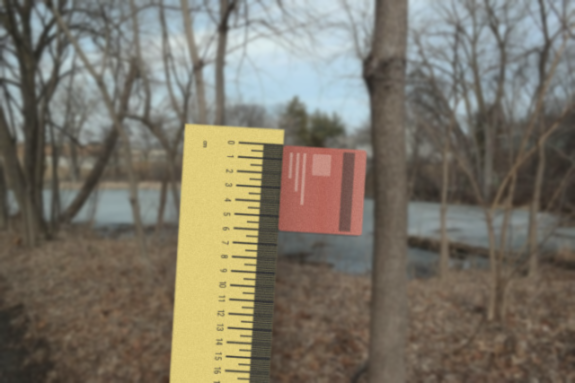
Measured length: 6 cm
